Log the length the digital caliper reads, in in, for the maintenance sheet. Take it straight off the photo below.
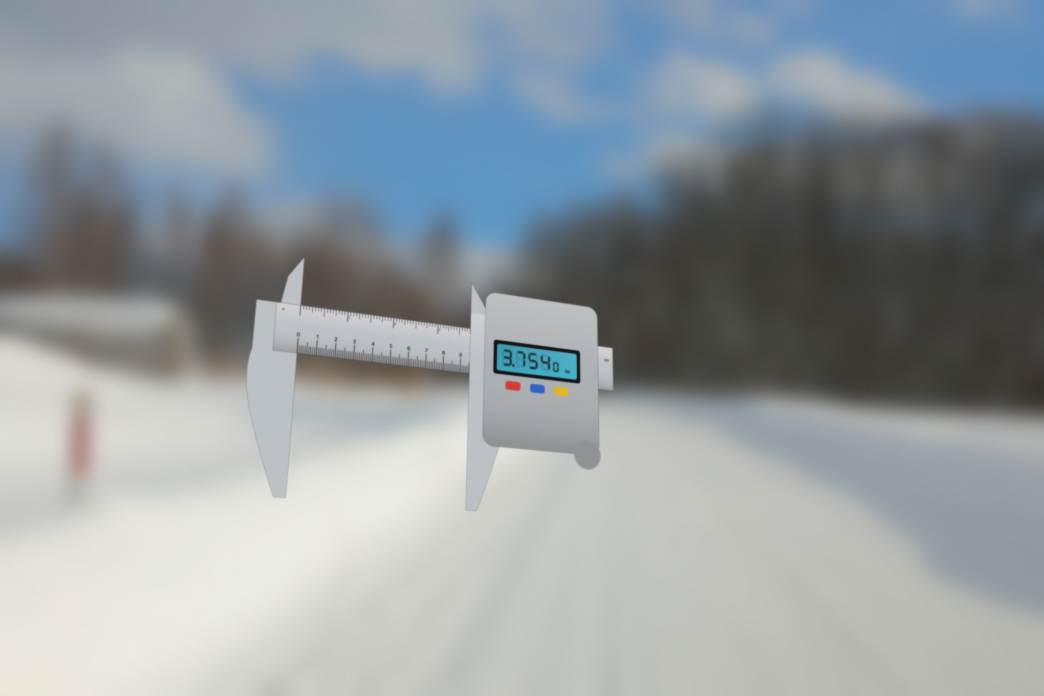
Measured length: 3.7540 in
